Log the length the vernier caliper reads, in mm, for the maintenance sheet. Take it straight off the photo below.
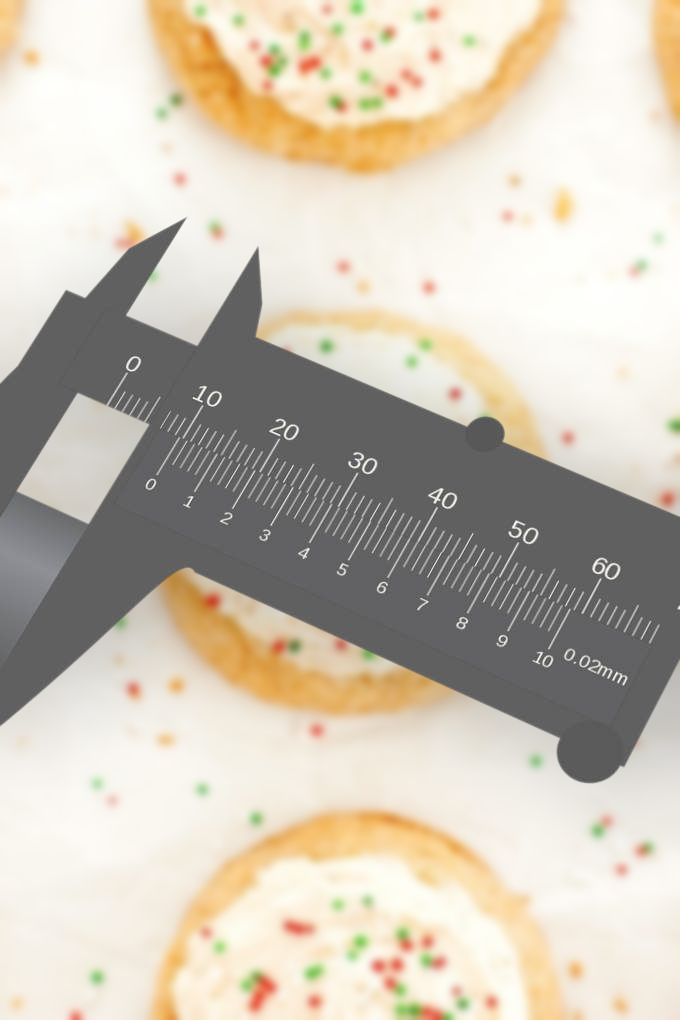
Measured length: 9.6 mm
